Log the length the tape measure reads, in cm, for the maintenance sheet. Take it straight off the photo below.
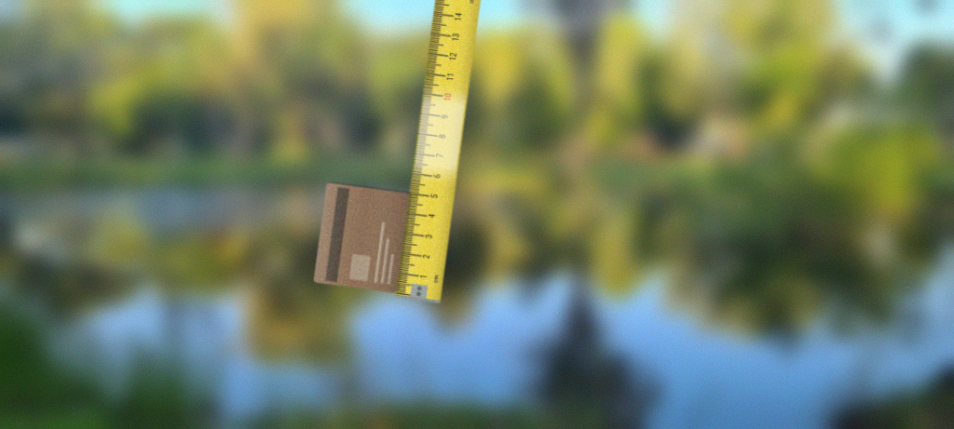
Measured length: 5 cm
